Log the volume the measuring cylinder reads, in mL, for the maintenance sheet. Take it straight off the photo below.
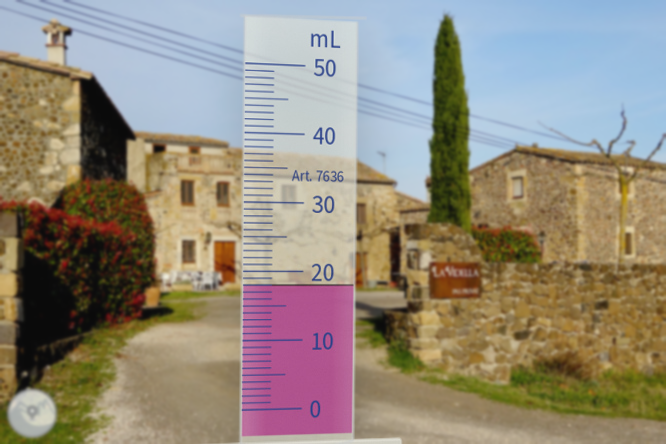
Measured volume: 18 mL
